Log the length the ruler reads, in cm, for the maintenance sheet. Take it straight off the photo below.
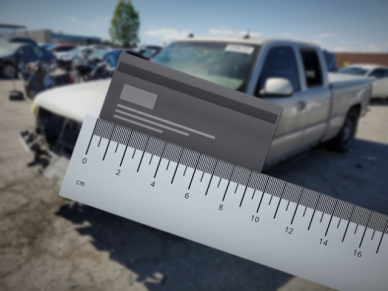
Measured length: 9.5 cm
